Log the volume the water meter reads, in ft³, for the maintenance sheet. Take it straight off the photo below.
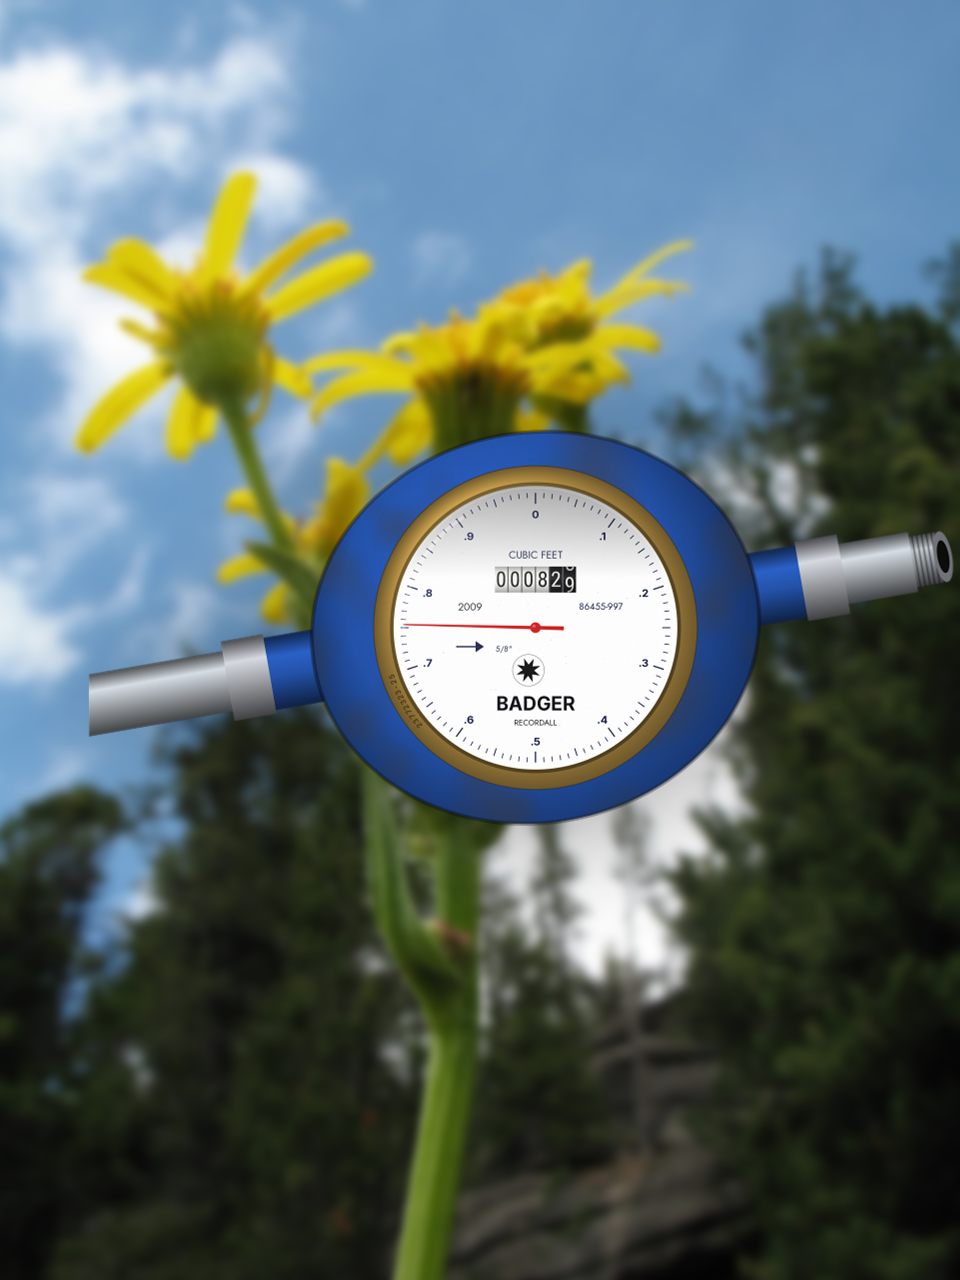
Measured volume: 828.75 ft³
